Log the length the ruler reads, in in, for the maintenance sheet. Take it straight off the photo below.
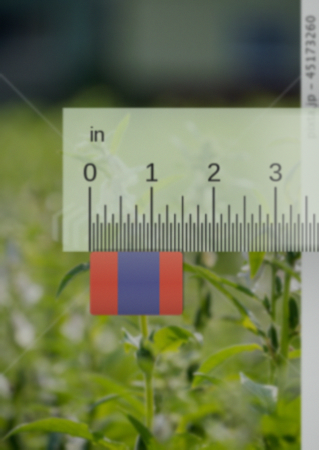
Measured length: 1.5 in
